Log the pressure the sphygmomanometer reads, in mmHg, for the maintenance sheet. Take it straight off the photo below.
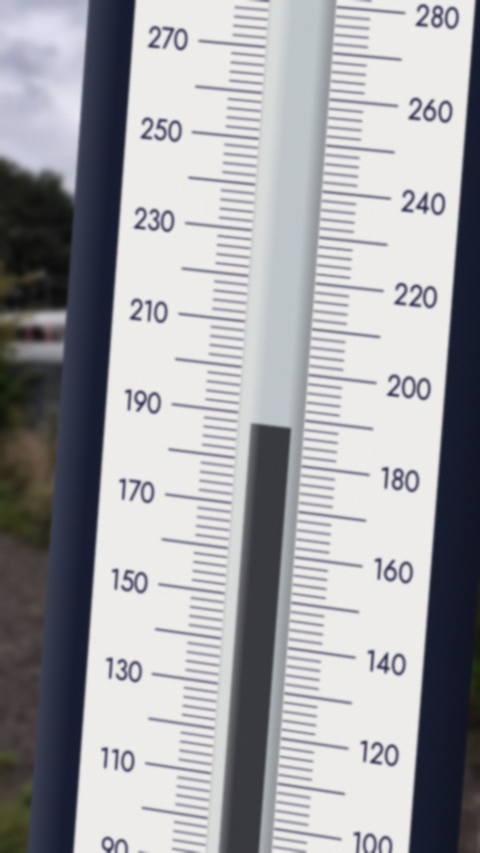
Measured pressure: 188 mmHg
